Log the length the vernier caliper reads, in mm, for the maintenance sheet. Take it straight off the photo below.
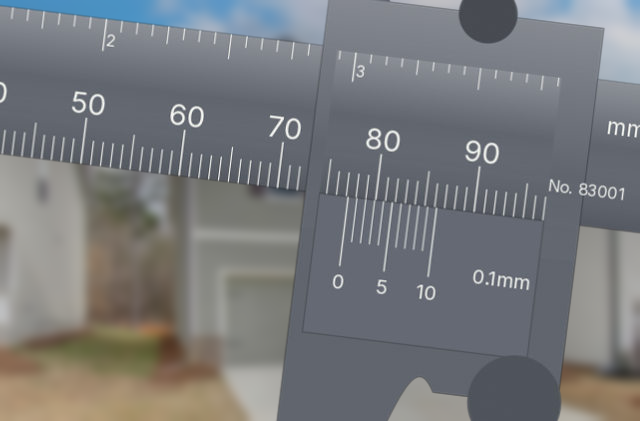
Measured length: 77.2 mm
